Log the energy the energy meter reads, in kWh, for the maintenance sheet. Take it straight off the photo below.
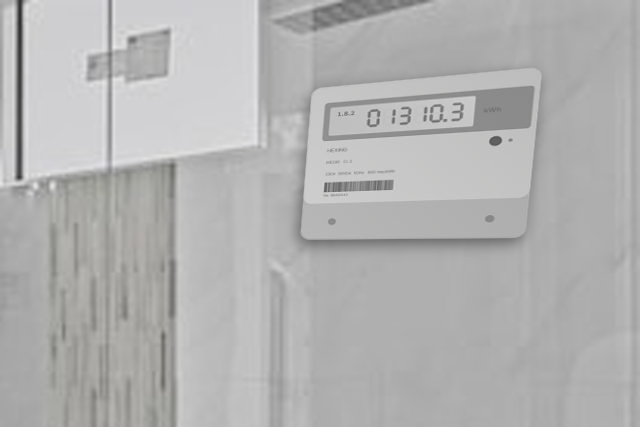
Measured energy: 1310.3 kWh
